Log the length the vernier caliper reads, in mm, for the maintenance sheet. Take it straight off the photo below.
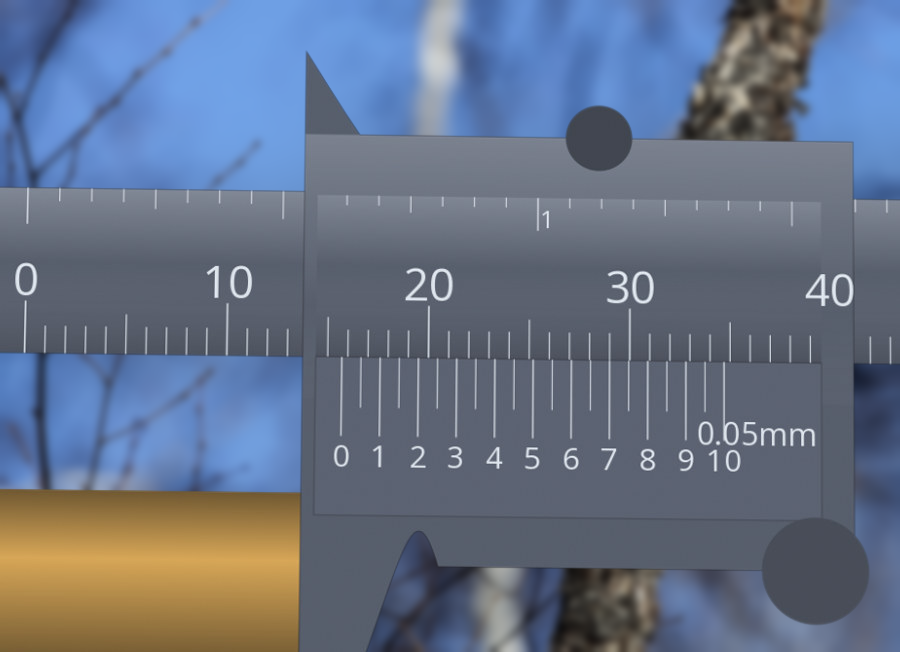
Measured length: 15.7 mm
